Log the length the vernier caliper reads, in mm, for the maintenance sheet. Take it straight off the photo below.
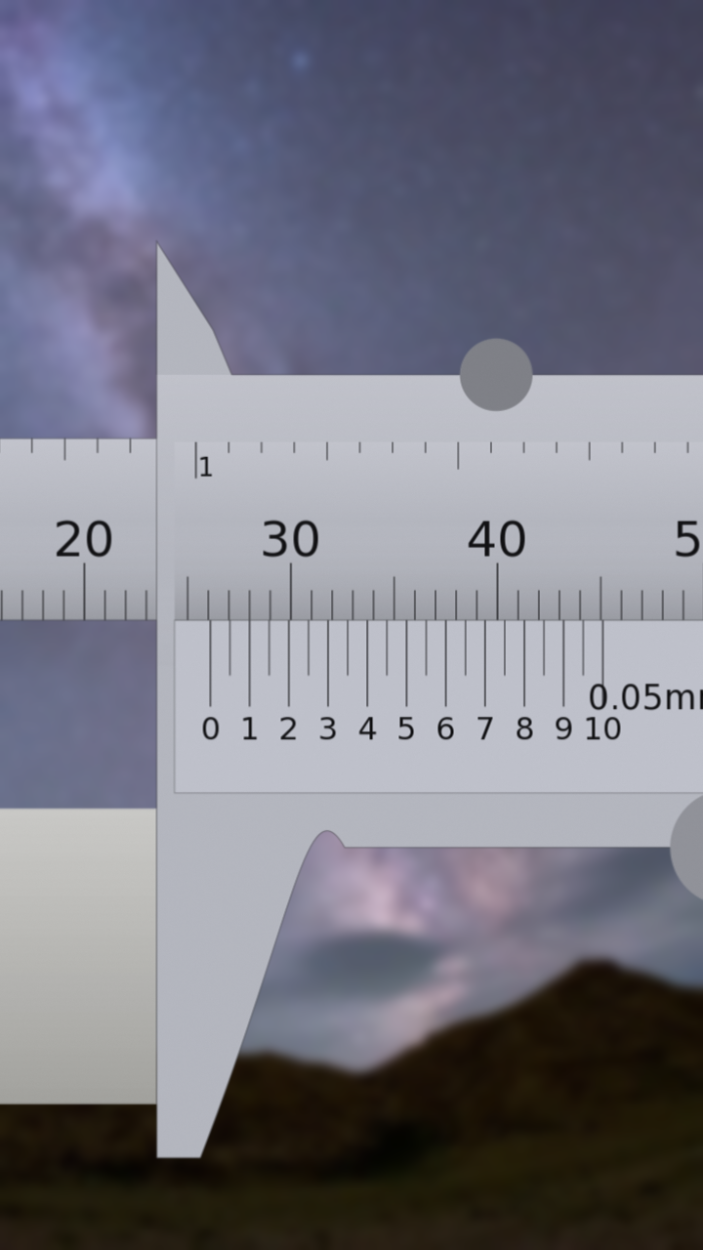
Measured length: 26.1 mm
